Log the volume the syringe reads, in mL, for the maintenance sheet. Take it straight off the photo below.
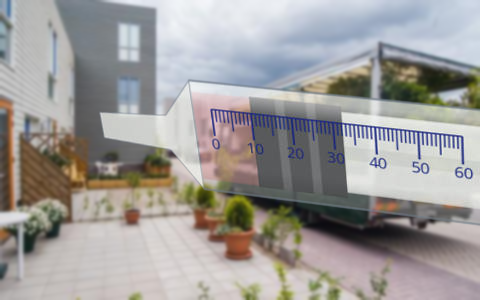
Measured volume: 10 mL
